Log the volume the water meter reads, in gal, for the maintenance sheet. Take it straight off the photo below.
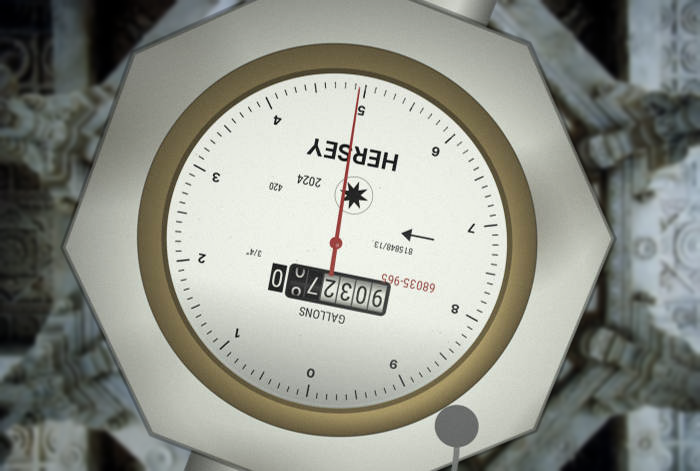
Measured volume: 9032784.9 gal
